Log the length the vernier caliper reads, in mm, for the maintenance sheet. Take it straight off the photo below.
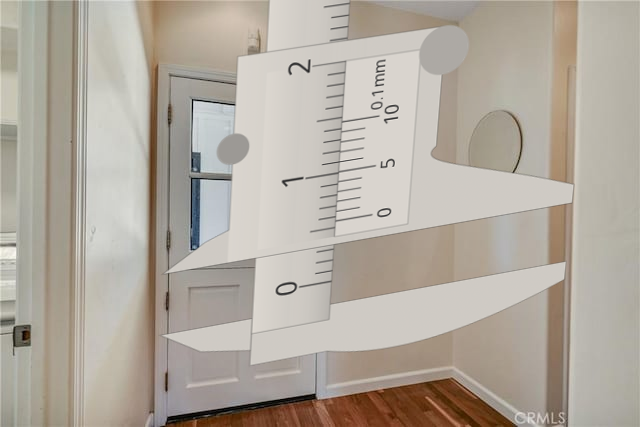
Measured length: 5.6 mm
